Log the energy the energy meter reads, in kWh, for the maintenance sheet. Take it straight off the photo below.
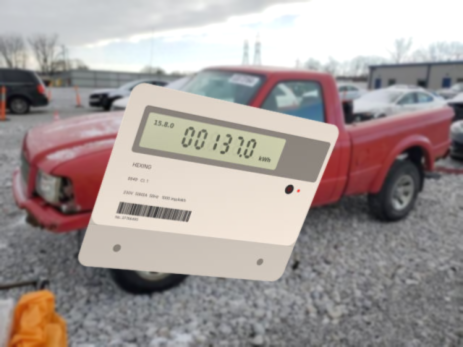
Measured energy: 137.0 kWh
